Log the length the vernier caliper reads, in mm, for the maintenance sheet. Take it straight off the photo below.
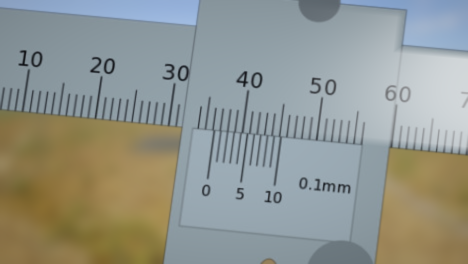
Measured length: 36.2 mm
